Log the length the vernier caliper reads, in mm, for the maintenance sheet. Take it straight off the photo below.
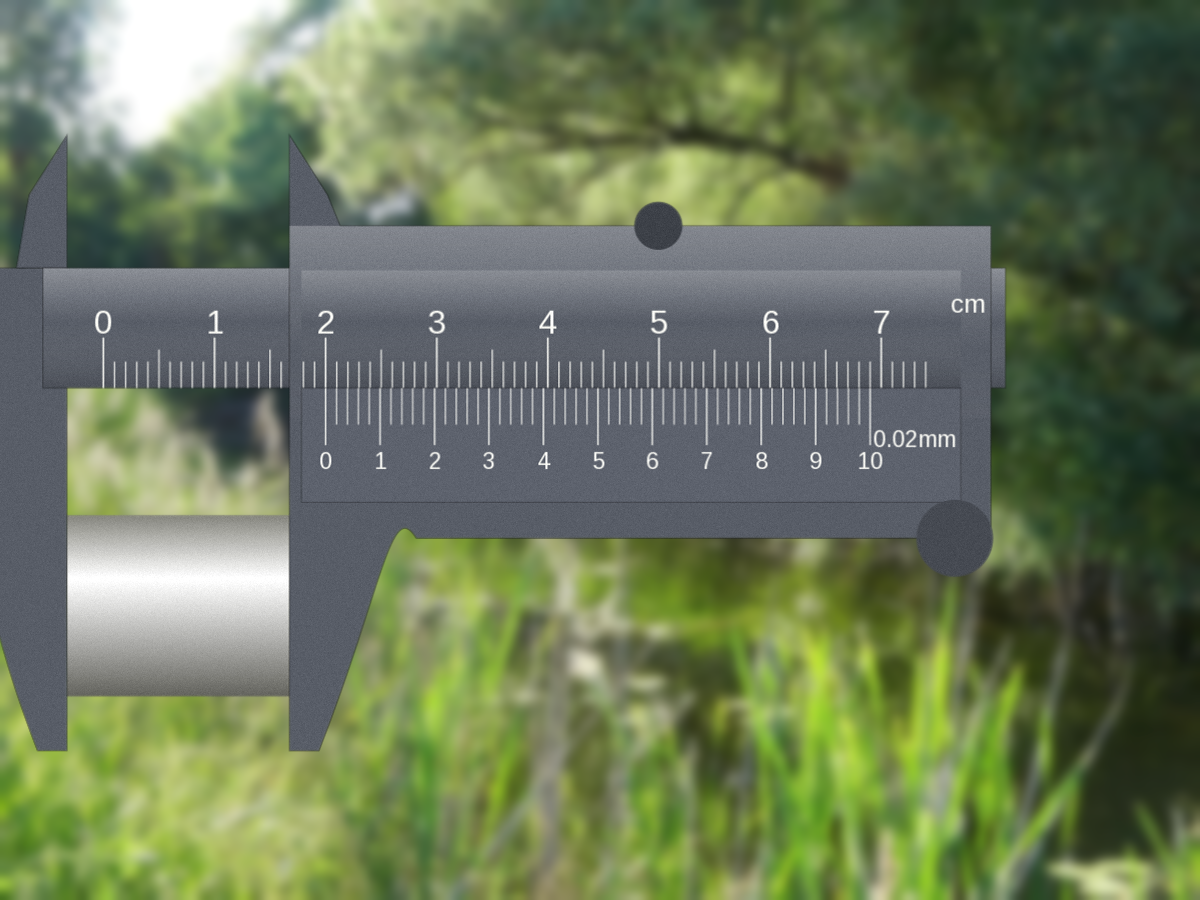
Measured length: 20.0 mm
